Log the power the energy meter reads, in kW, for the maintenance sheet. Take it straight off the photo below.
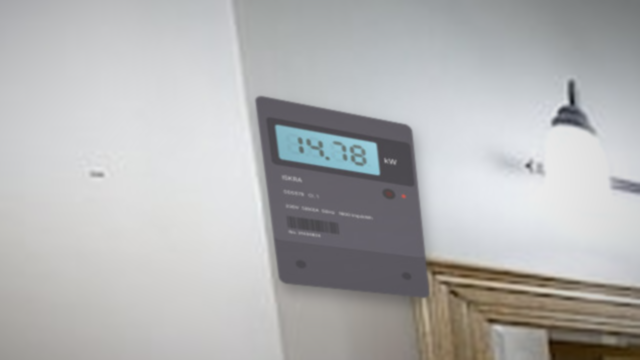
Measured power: 14.78 kW
